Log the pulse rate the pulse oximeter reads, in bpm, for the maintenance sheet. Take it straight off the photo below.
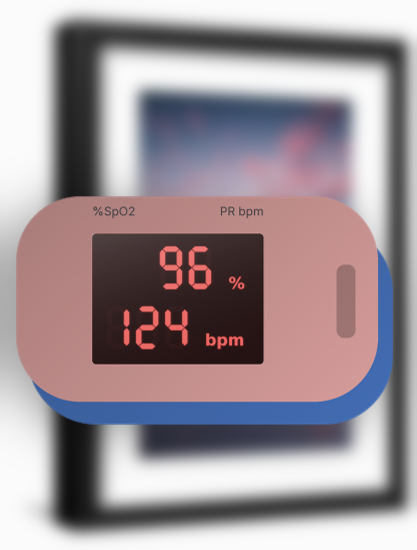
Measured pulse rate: 124 bpm
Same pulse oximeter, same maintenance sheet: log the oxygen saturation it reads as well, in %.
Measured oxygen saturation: 96 %
